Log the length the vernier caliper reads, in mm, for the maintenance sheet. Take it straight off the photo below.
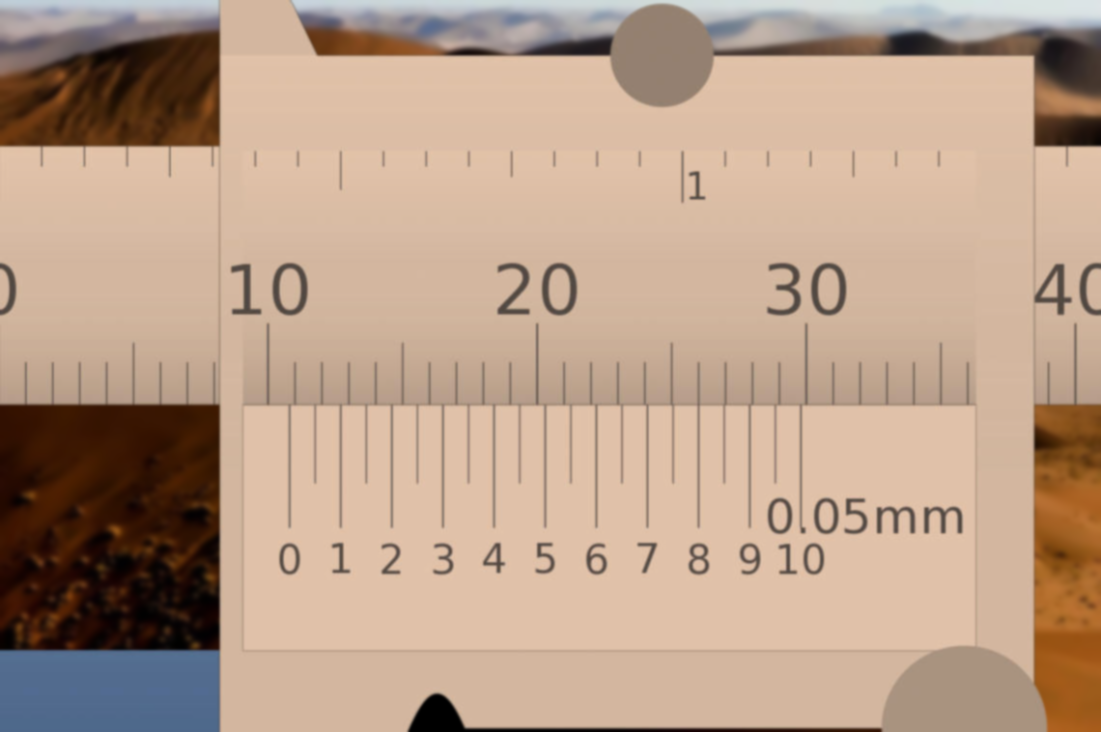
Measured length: 10.8 mm
